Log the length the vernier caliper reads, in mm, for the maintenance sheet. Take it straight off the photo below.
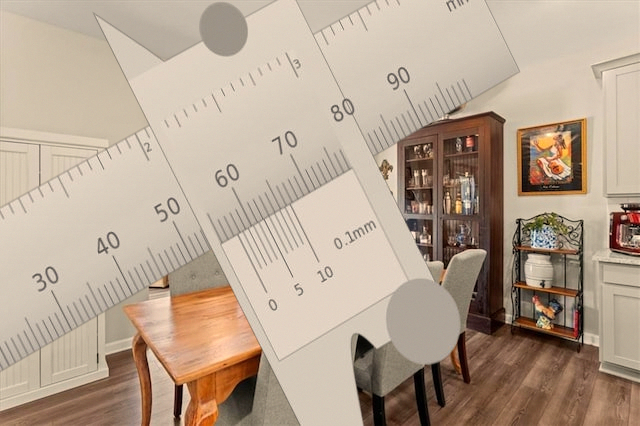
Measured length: 57.6 mm
